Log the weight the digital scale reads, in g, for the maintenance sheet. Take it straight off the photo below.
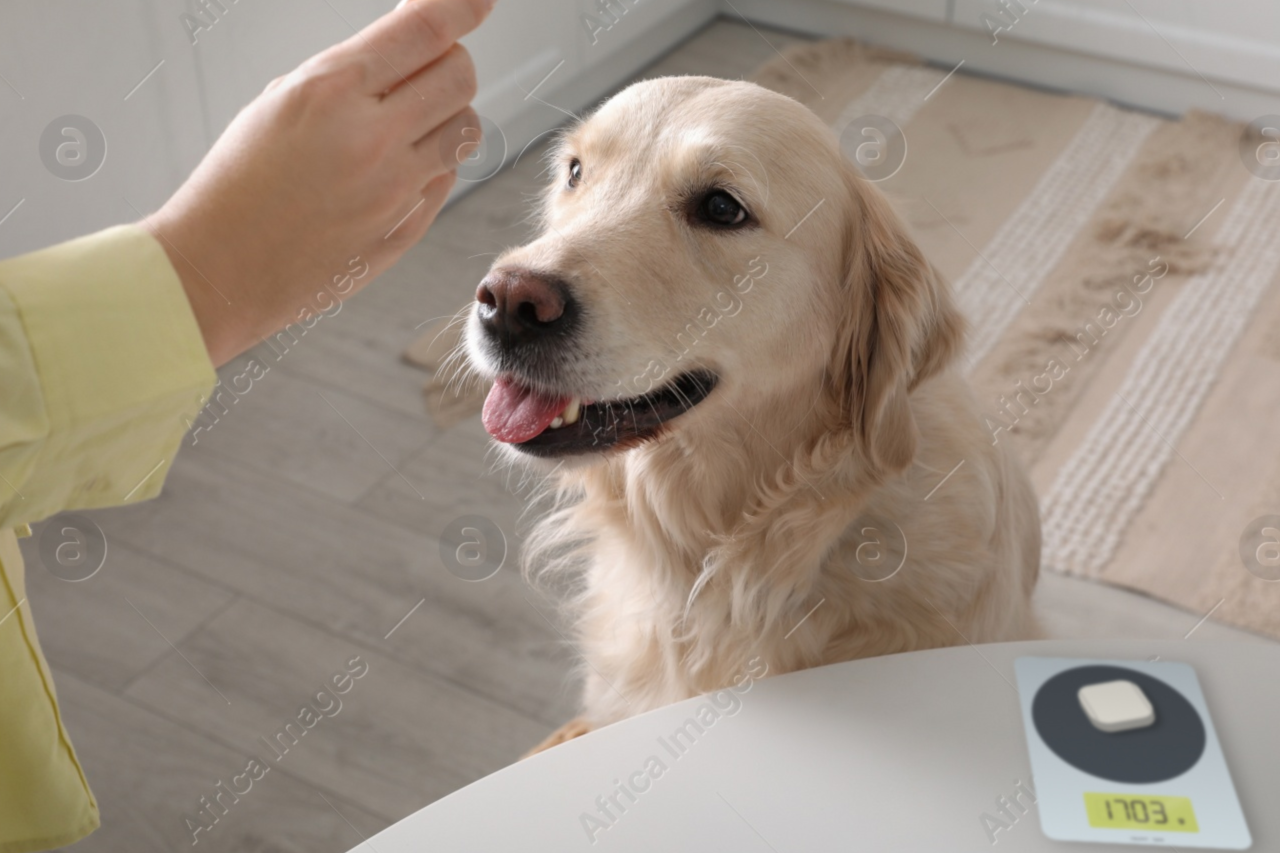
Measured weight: 1703 g
